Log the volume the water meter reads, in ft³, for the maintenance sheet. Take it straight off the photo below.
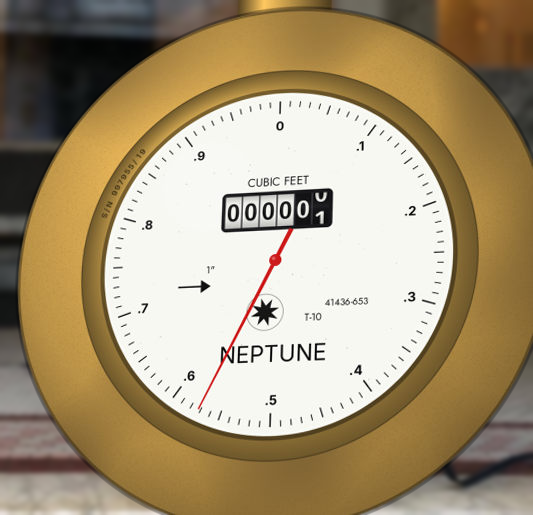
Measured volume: 0.57 ft³
